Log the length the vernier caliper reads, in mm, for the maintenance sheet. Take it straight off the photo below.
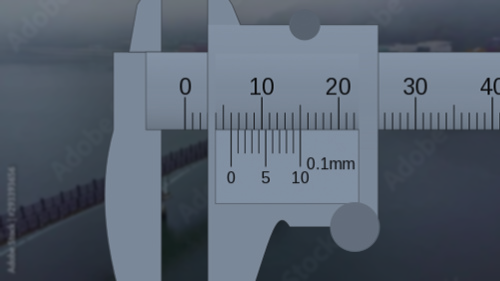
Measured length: 6.0 mm
